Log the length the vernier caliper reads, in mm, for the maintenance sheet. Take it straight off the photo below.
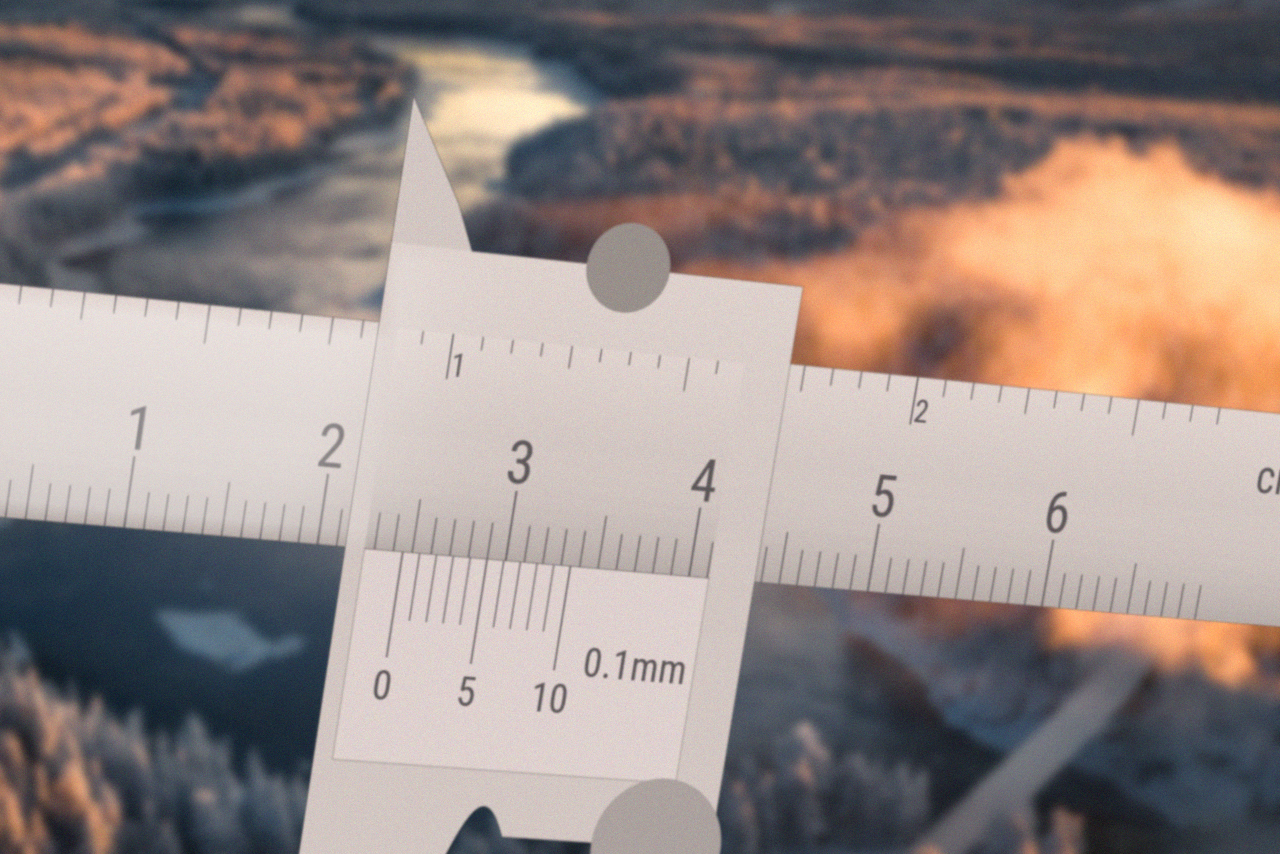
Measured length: 24.5 mm
